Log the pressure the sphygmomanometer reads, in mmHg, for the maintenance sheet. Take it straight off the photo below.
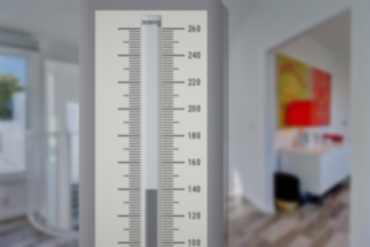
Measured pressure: 140 mmHg
